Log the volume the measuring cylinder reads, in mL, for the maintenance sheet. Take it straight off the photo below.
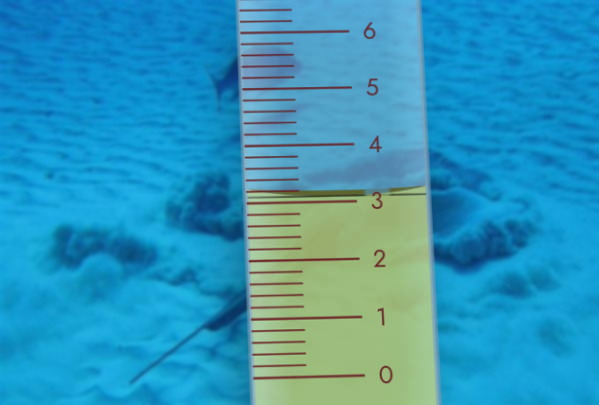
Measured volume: 3.1 mL
